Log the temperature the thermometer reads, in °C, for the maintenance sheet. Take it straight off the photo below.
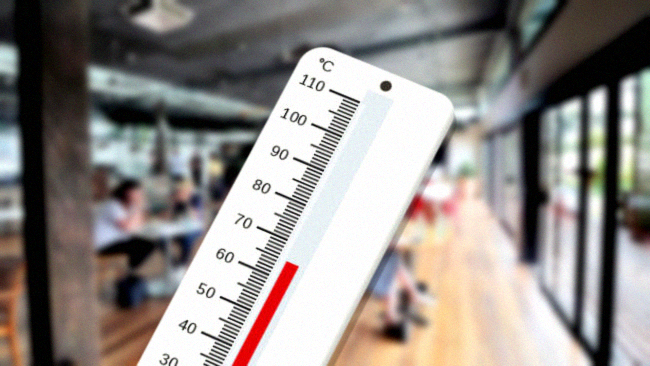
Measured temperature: 65 °C
